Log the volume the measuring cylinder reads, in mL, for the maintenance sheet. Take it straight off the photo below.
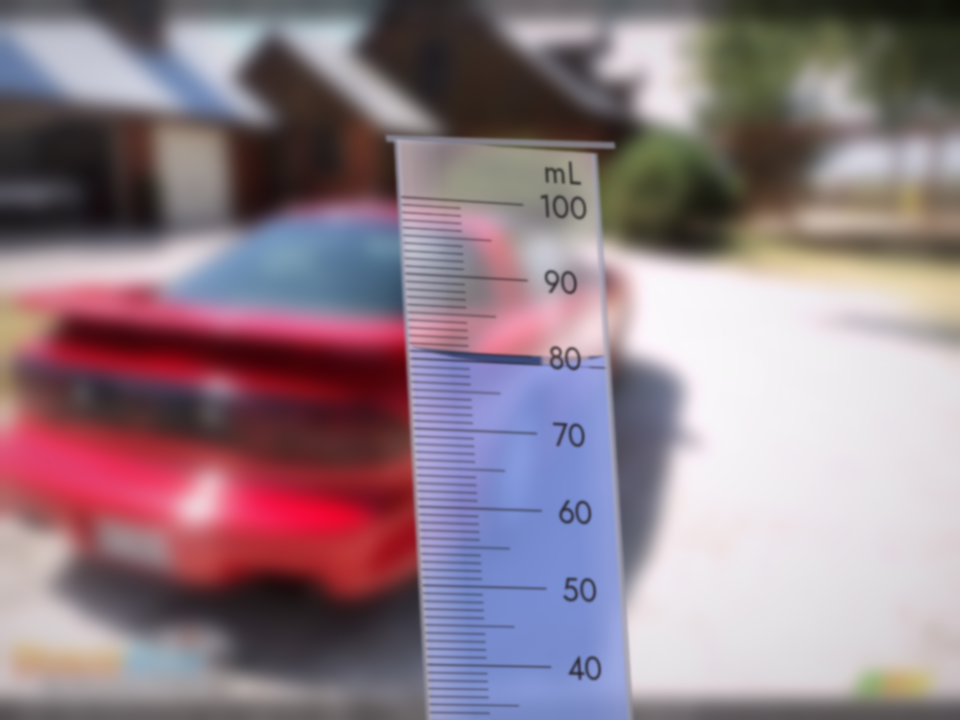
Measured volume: 79 mL
